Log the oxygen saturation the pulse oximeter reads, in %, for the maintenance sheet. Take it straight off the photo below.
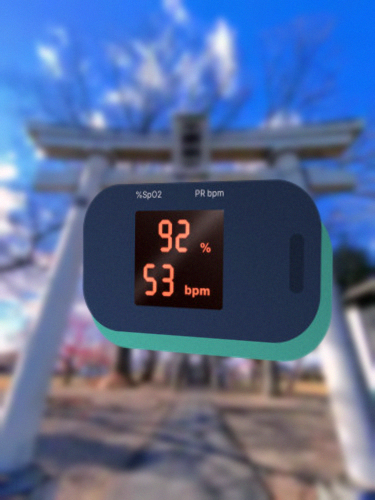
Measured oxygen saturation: 92 %
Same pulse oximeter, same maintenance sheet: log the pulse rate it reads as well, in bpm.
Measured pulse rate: 53 bpm
